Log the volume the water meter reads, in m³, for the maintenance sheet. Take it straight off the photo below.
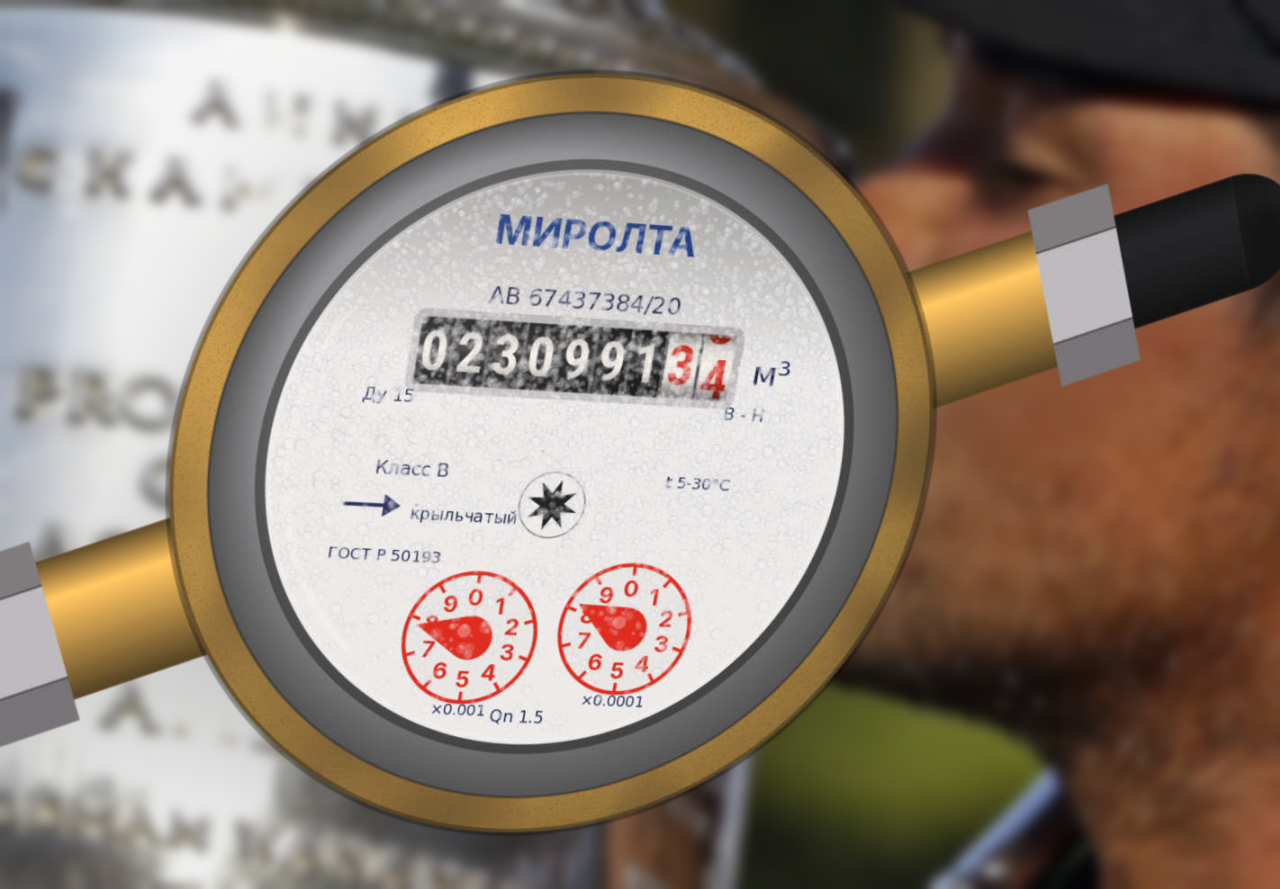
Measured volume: 230991.3378 m³
